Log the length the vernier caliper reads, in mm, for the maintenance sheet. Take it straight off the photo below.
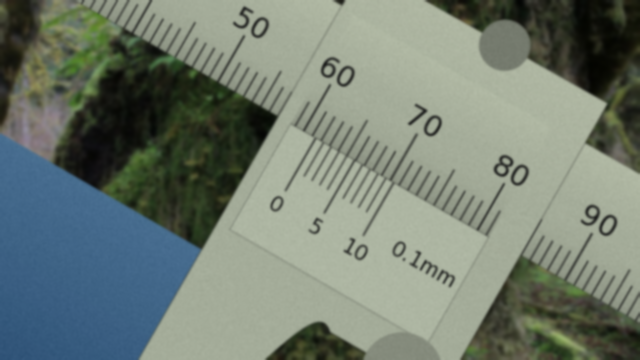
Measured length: 61.4 mm
